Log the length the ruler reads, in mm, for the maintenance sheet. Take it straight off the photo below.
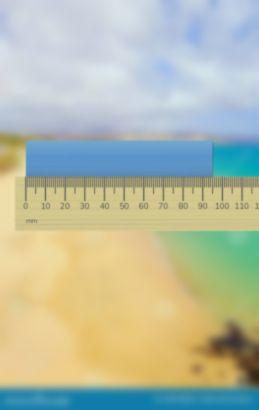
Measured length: 95 mm
